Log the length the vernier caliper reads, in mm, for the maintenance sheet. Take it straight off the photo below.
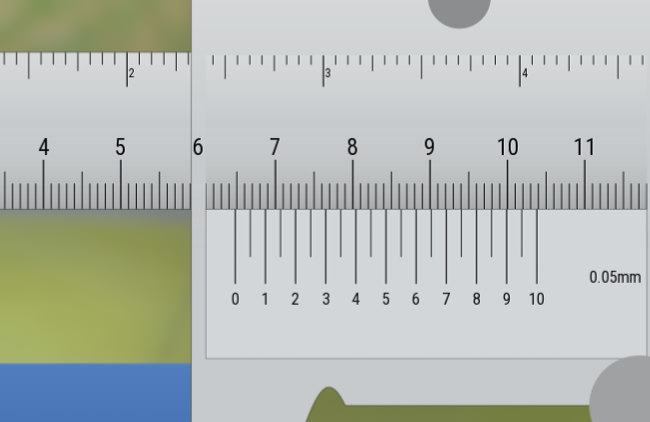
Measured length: 64.8 mm
